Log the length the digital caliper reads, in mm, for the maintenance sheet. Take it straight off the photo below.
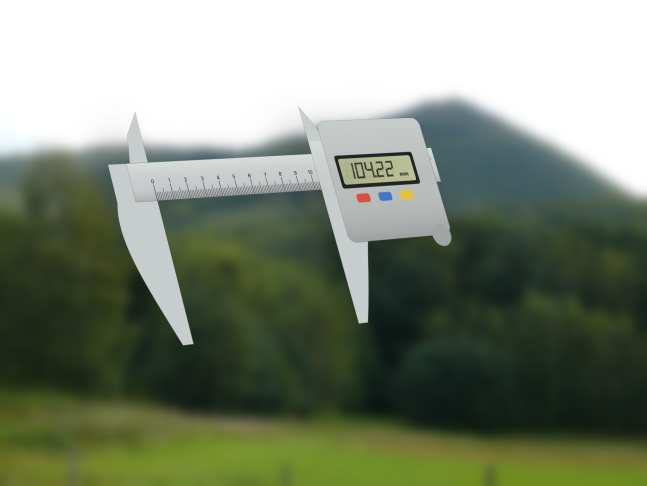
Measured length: 104.22 mm
